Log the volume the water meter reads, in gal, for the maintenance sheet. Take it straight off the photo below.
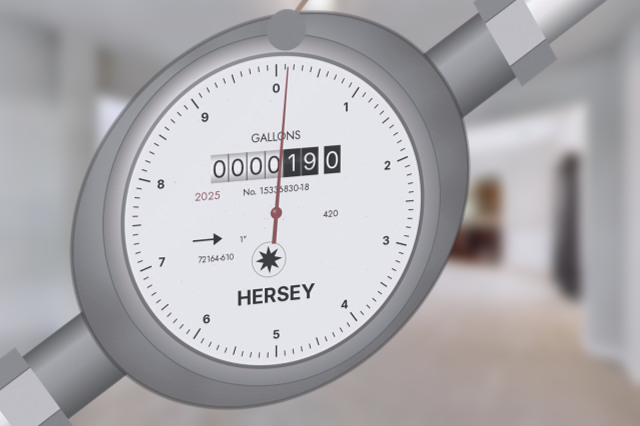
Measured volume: 190.1 gal
